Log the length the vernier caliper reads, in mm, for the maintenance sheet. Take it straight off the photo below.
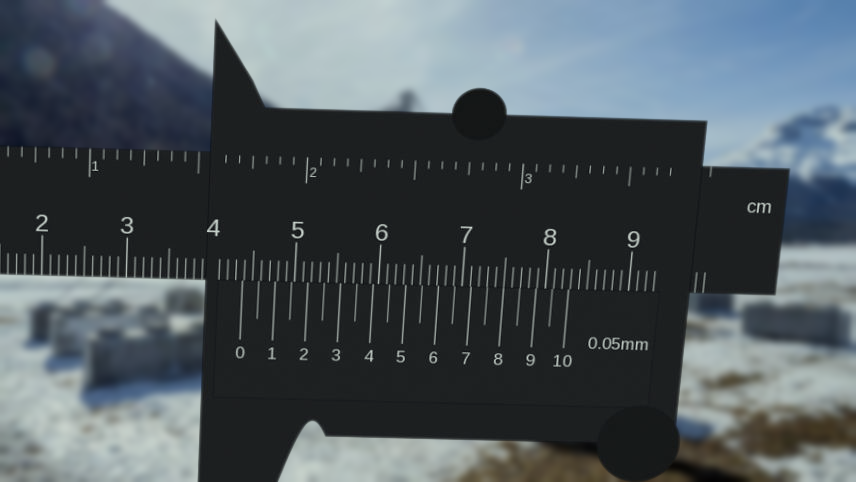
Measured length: 43.8 mm
